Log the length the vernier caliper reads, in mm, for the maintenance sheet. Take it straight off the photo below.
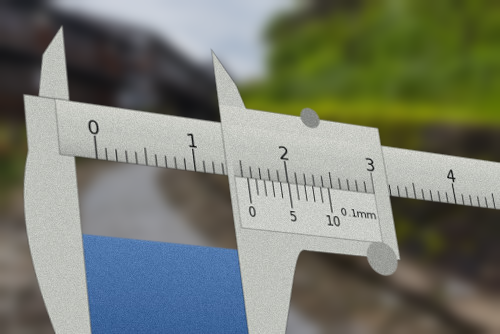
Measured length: 15.6 mm
